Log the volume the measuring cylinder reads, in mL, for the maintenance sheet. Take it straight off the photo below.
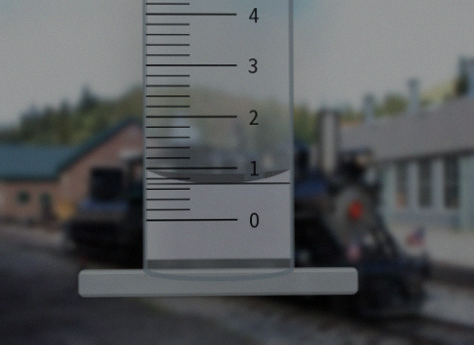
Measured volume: 0.7 mL
